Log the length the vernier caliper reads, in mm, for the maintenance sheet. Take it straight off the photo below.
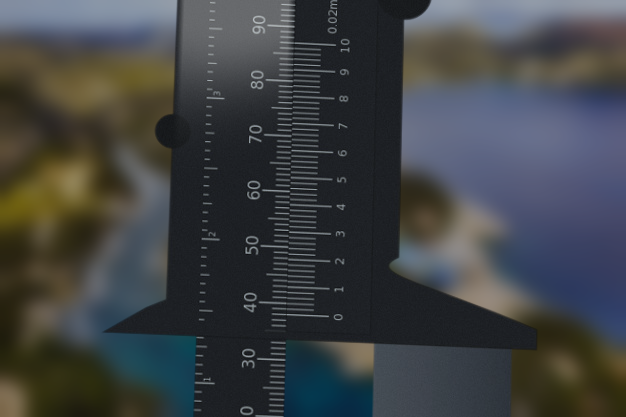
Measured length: 38.0 mm
